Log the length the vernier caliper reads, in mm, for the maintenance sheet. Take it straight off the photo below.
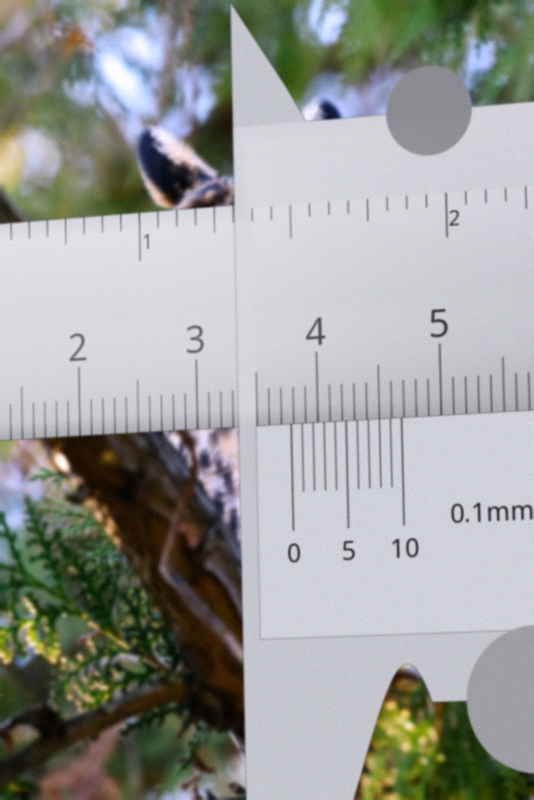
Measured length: 37.8 mm
